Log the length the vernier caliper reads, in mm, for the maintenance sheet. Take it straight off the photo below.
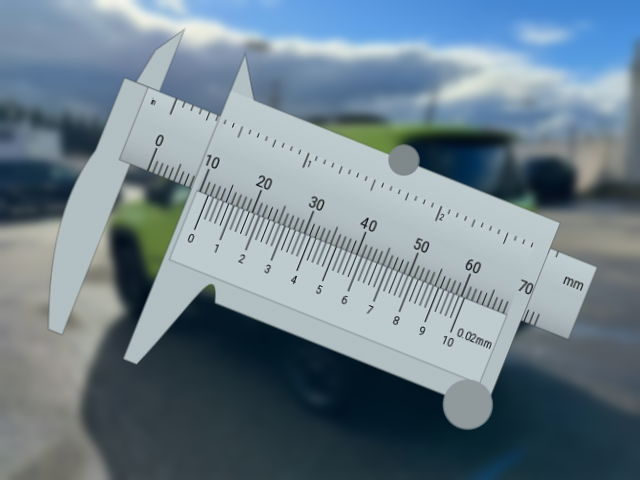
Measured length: 11.6 mm
